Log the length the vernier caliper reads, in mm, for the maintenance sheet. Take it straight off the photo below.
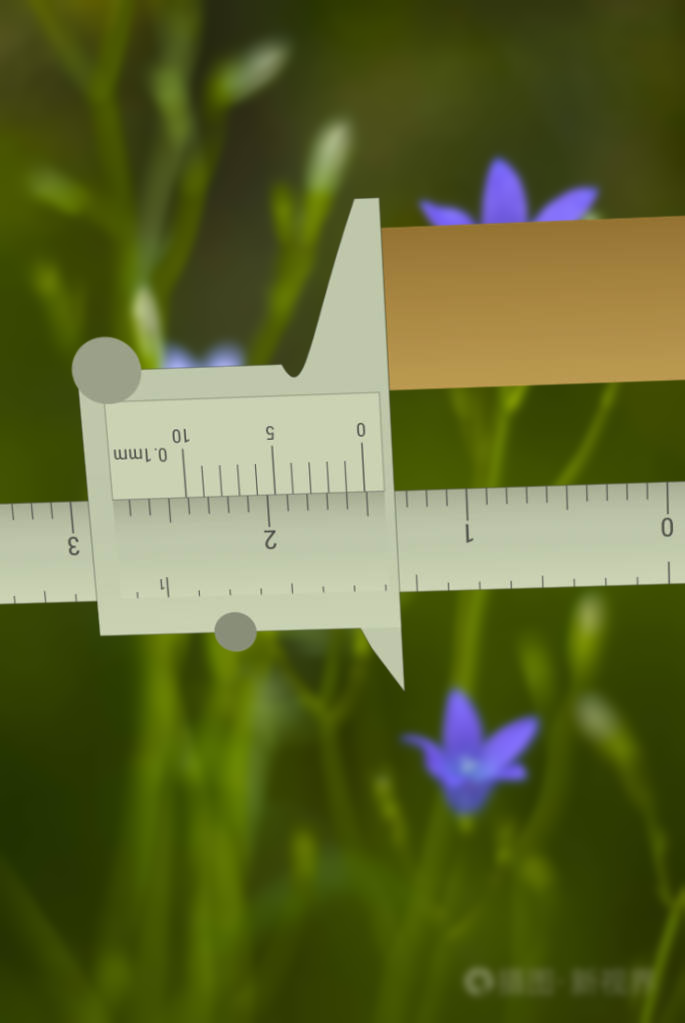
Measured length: 15.1 mm
